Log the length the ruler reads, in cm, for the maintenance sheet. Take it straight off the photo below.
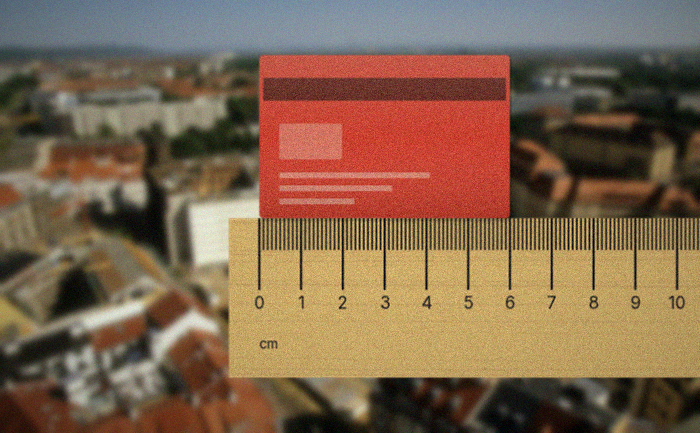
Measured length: 6 cm
